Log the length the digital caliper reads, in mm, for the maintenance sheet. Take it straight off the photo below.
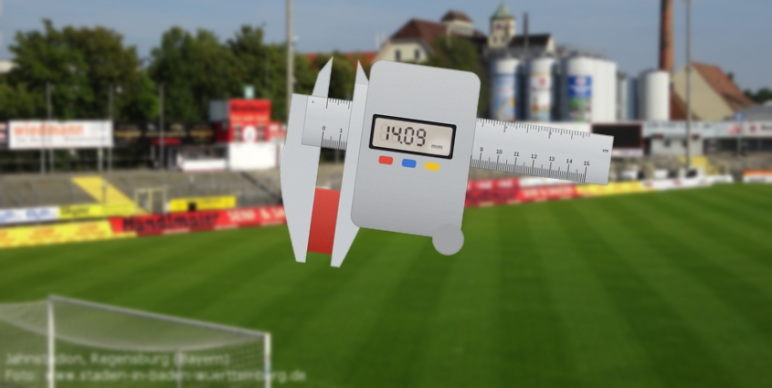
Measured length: 14.09 mm
